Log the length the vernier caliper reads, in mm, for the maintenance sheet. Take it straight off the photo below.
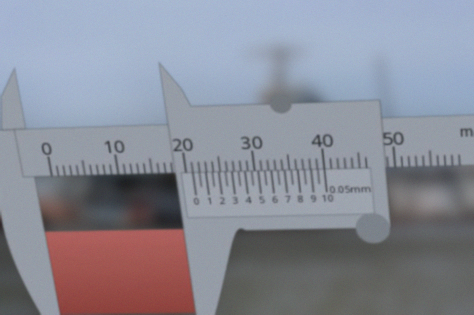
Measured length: 21.0 mm
